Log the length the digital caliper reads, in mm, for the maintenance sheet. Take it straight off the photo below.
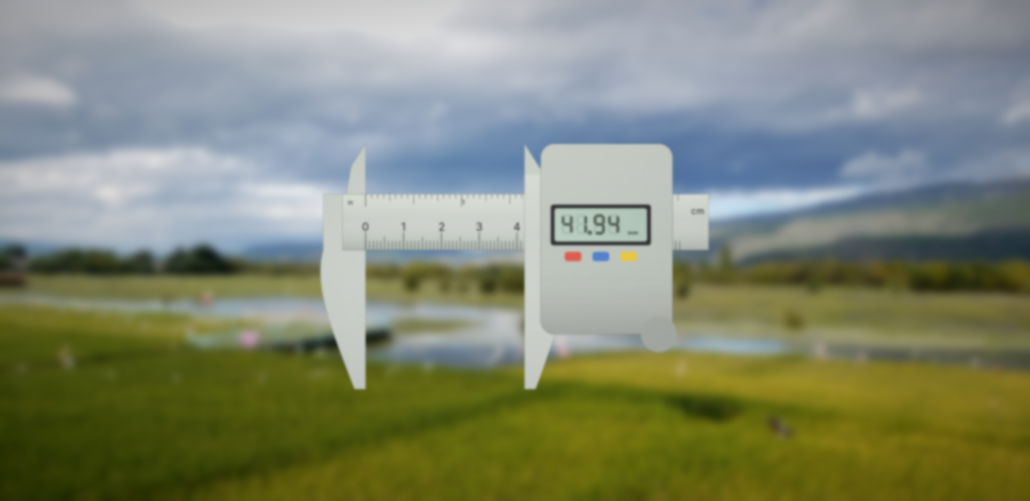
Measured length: 41.94 mm
